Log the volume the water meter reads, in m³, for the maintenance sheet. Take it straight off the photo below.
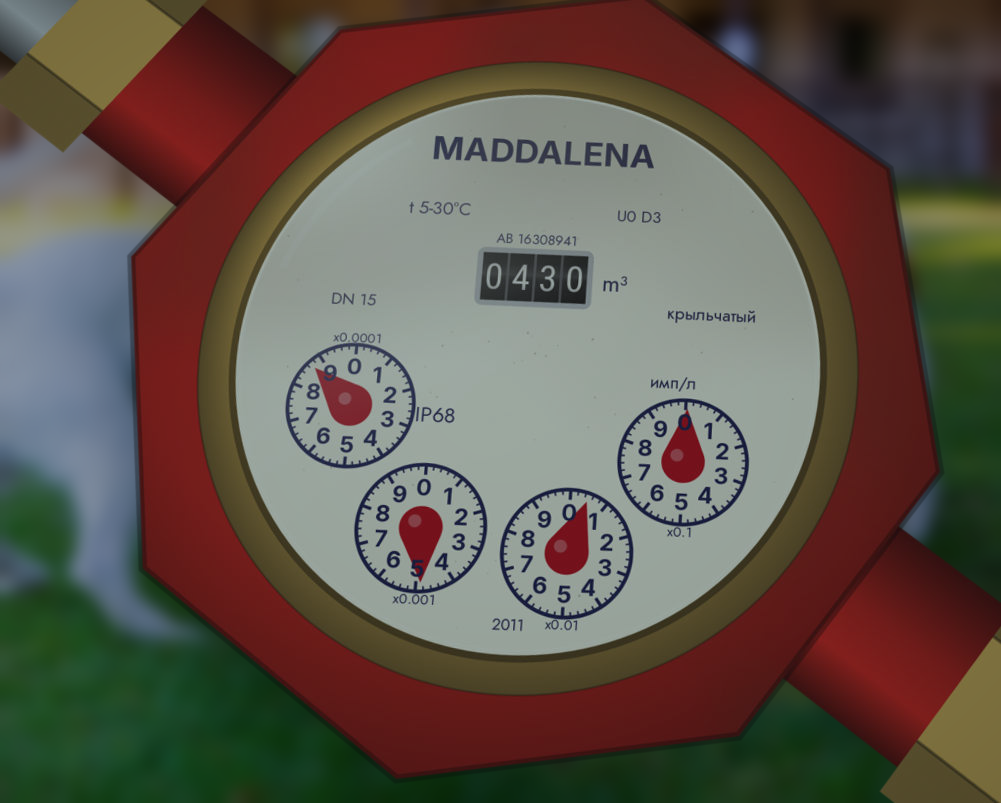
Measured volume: 430.0048 m³
